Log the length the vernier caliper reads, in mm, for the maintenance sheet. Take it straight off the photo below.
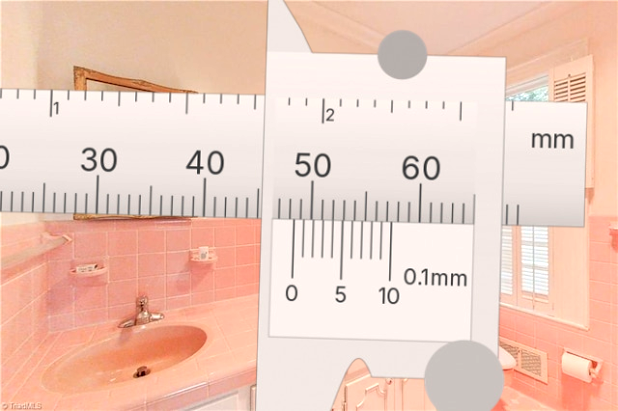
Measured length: 48.4 mm
